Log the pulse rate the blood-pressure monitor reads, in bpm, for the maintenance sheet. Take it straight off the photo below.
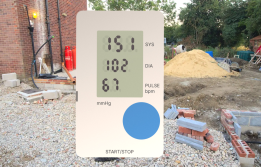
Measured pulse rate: 67 bpm
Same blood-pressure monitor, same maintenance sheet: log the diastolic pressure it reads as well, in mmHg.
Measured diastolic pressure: 102 mmHg
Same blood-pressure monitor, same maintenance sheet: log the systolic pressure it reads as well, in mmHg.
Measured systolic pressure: 151 mmHg
